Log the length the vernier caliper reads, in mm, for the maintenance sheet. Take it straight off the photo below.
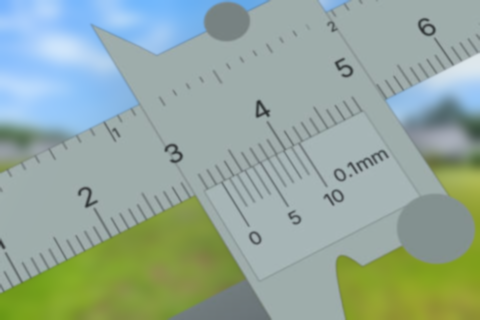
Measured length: 32.6 mm
